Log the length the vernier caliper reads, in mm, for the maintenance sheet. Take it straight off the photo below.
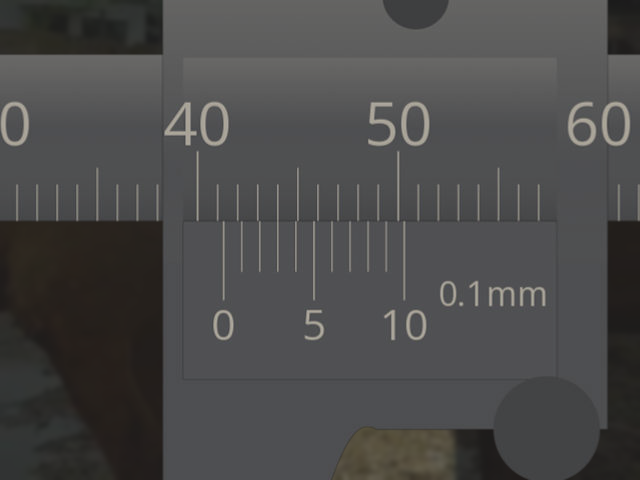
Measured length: 41.3 mm
